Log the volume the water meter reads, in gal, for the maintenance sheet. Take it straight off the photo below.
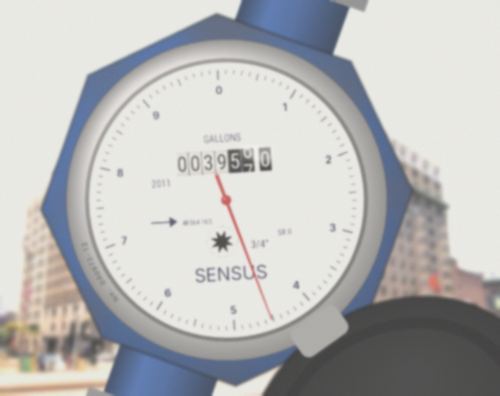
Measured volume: 39564.5 gal
